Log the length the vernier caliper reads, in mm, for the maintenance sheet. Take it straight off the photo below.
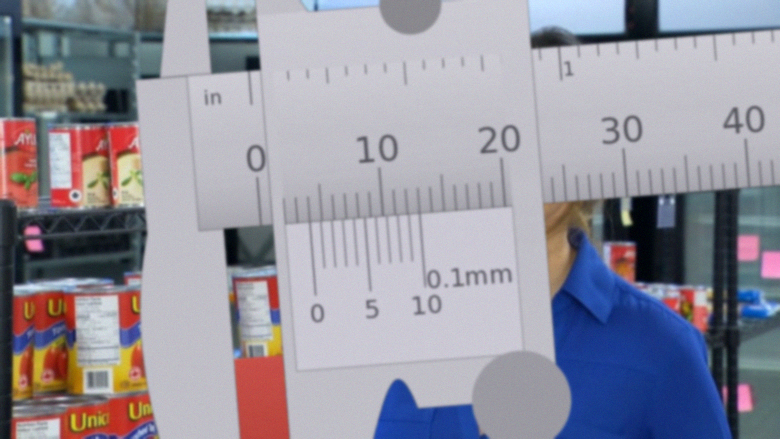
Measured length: 4.0 mm
